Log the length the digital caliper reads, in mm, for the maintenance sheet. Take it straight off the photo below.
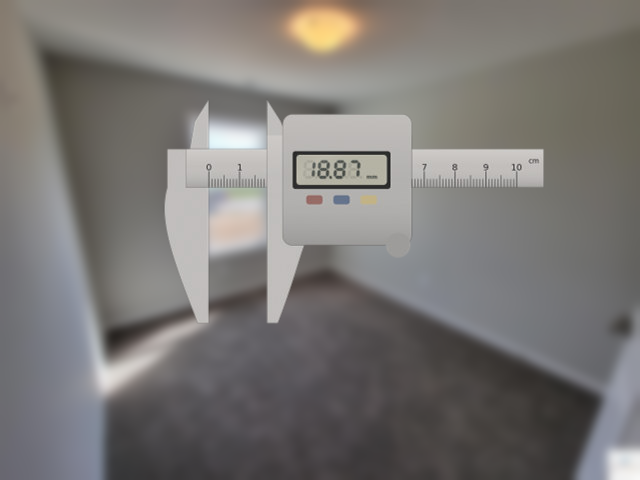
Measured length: 18.87 mm
